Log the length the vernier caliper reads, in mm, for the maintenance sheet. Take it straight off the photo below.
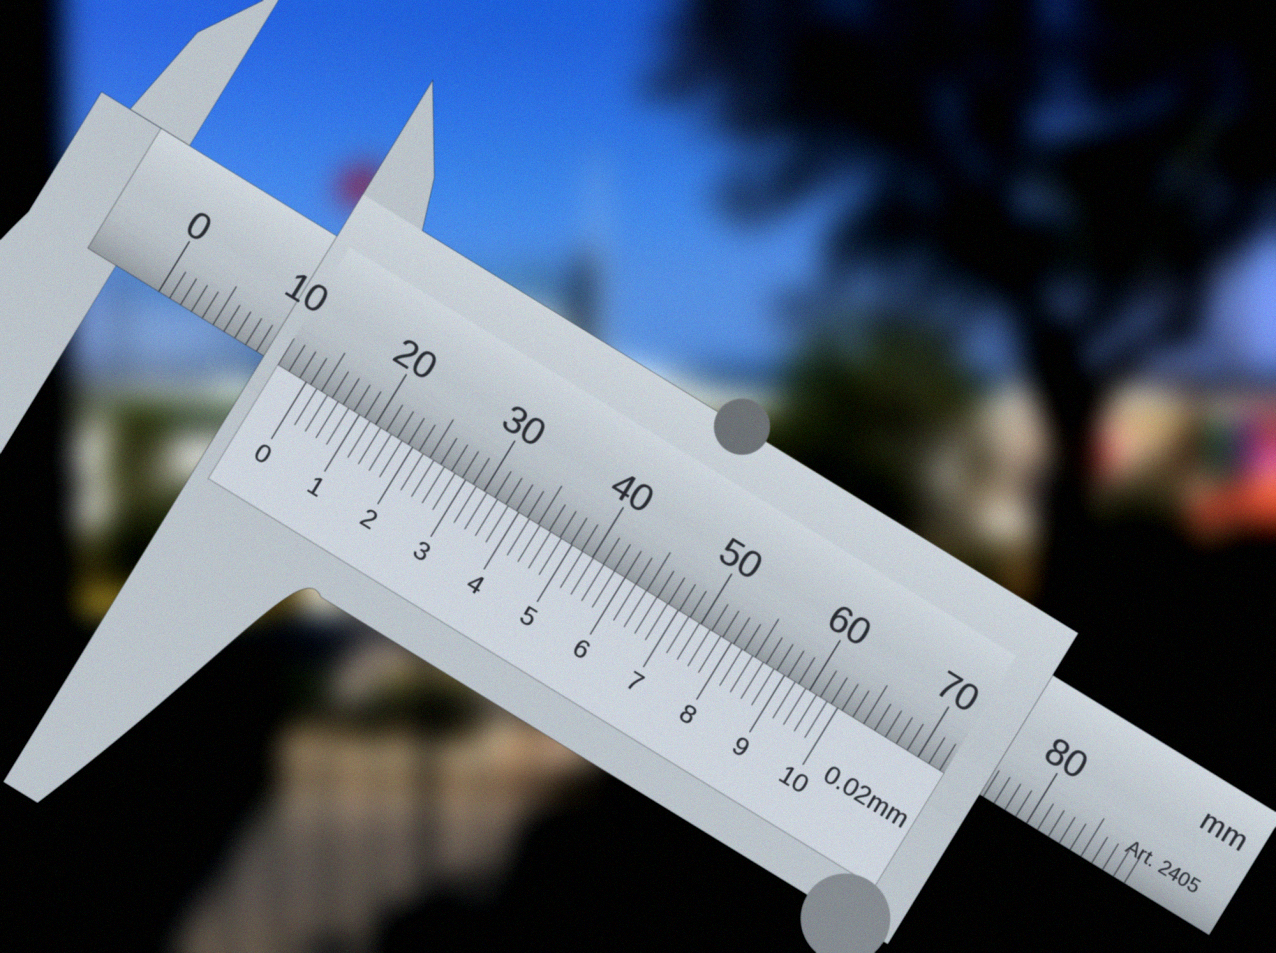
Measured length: 13.6 mm
